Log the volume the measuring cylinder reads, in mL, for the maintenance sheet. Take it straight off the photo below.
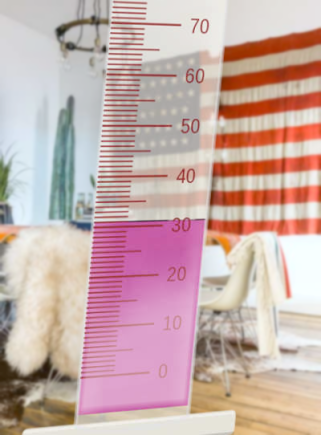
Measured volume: 31 mL
